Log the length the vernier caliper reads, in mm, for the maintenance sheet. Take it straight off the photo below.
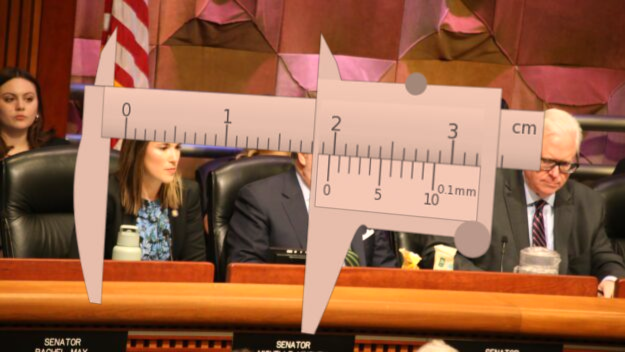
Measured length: 19.6 mm
